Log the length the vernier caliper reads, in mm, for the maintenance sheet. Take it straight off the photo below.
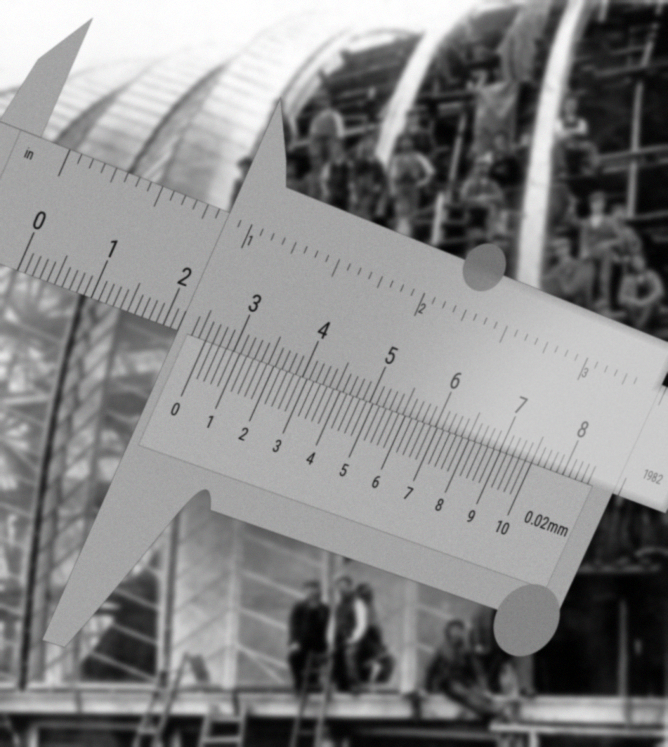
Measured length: 26.0 mm
